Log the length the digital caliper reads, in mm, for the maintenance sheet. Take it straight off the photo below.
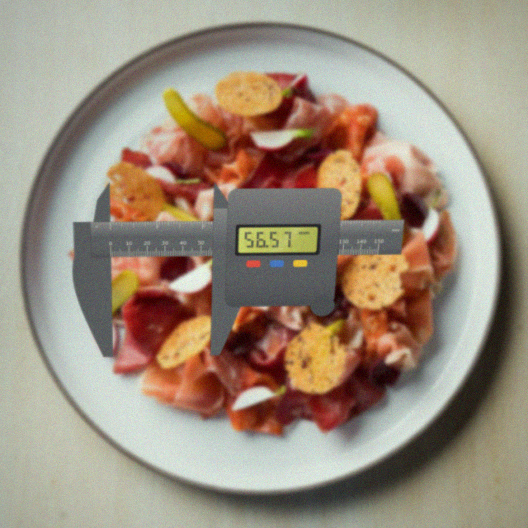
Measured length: 56.57 mm
